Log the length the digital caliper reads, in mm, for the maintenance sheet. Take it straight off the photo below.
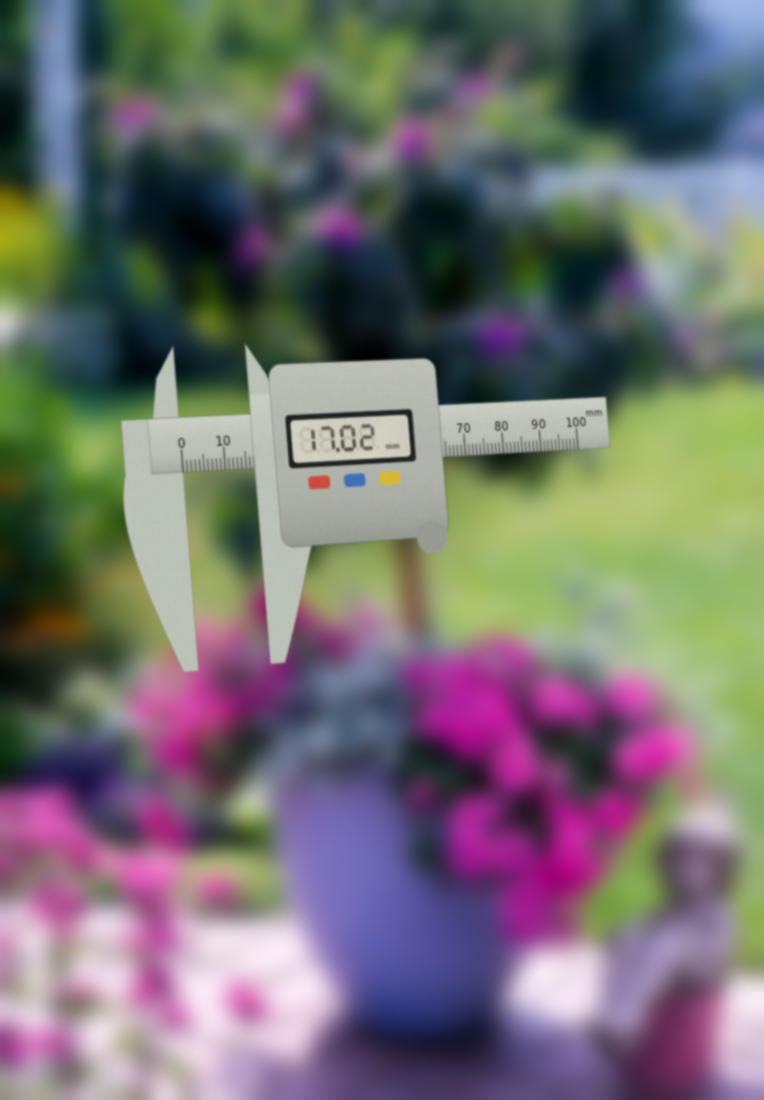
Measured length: 17.02 mm
